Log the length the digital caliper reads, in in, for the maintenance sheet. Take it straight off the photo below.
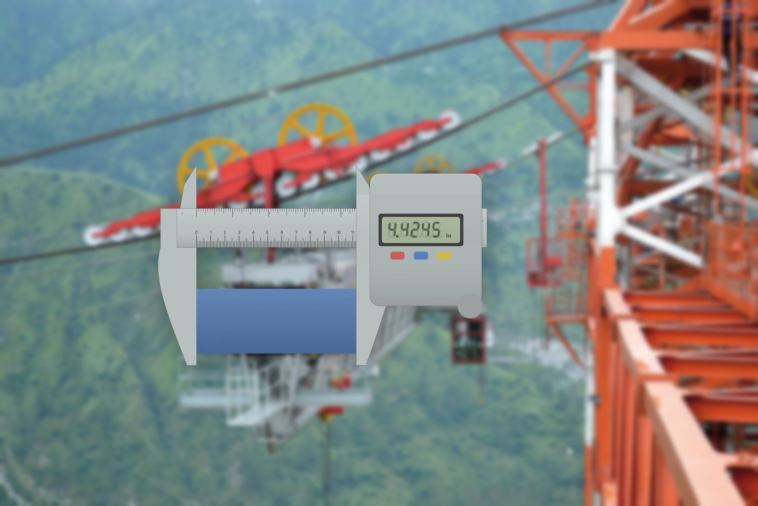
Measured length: 4.4245 in
